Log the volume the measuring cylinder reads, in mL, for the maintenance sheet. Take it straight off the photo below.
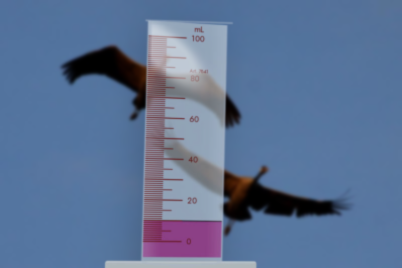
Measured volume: 10 mL
